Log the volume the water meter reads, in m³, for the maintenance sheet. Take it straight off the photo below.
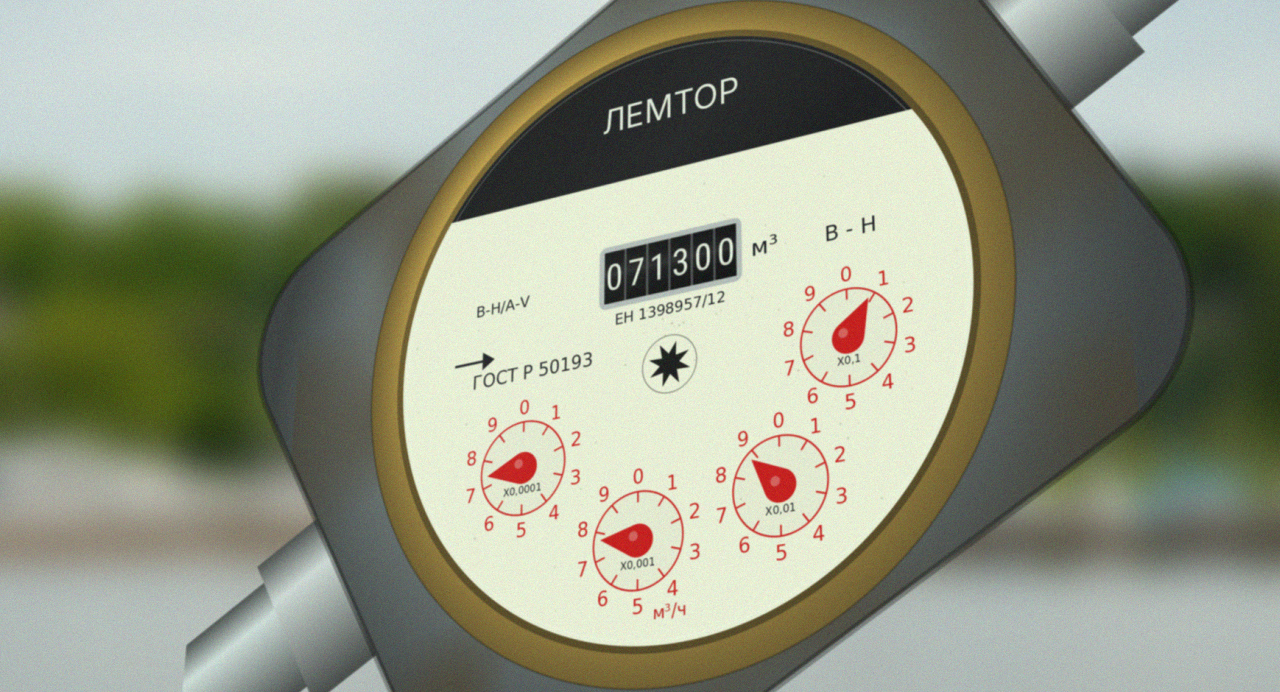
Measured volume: 71300.0877 m³
